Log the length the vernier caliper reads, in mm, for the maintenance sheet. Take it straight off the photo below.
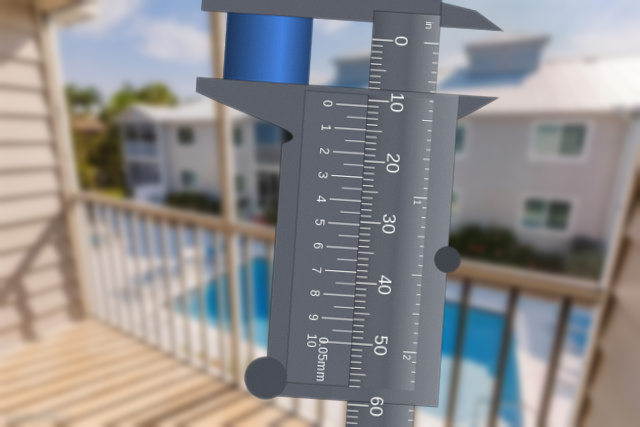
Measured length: 11.0 mm
